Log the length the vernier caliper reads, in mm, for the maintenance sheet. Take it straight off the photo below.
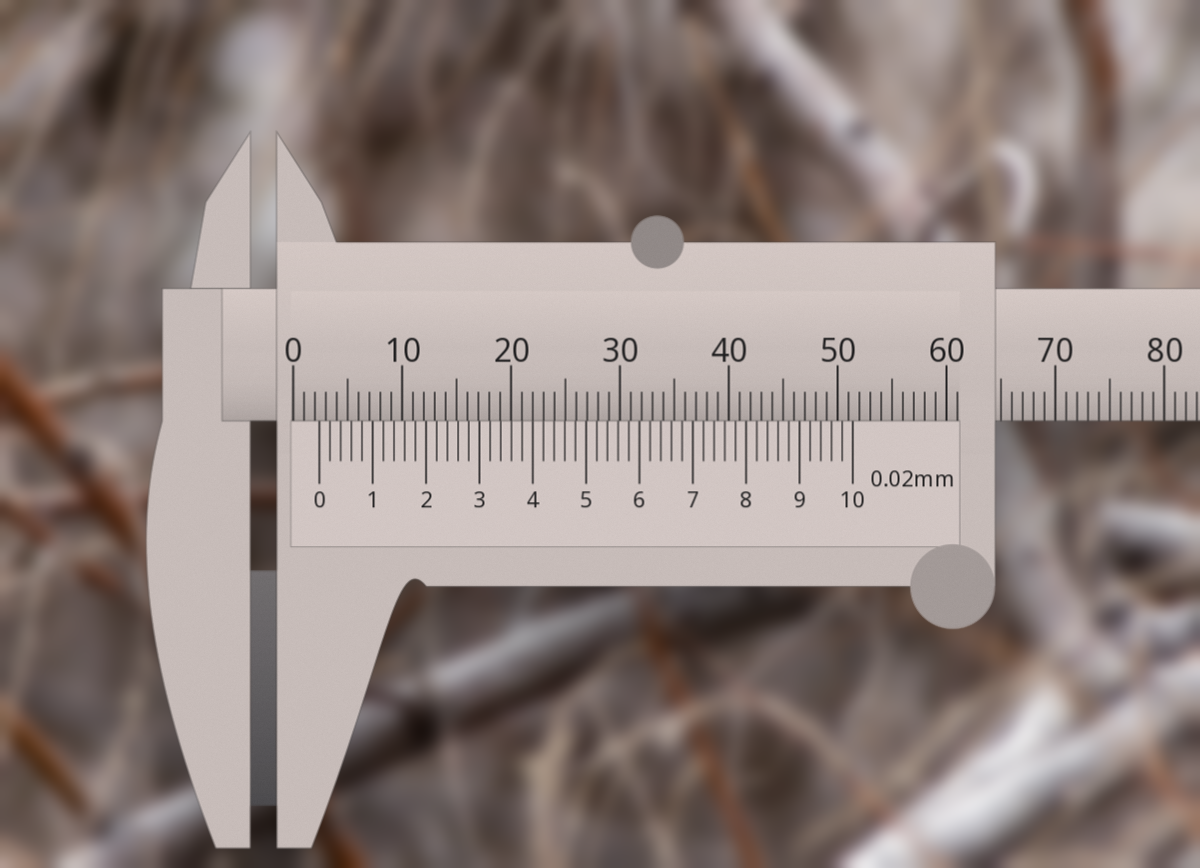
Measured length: 2.4 mm
